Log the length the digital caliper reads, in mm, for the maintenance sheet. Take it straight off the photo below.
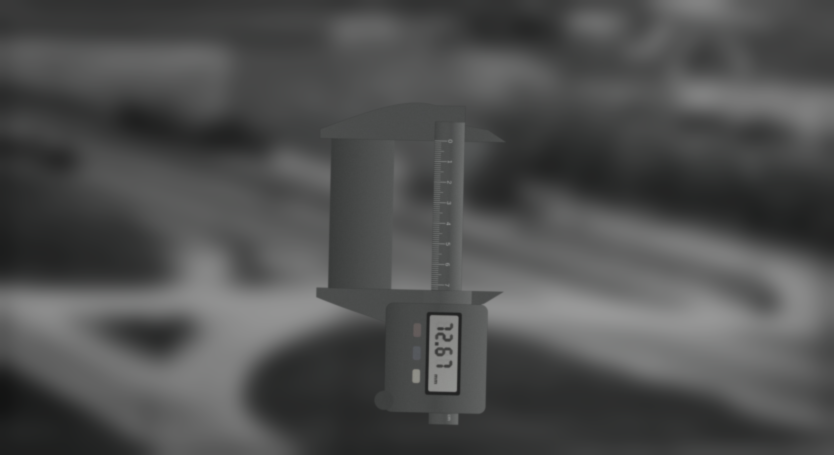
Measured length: 72.67 mm
